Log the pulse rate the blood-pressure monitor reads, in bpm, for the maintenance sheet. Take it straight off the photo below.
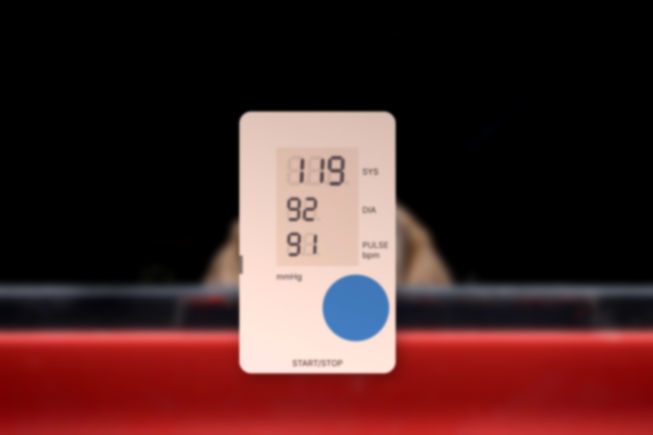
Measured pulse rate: 91 bpm
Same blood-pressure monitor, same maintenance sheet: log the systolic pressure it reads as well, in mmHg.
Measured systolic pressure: 119 mmHg
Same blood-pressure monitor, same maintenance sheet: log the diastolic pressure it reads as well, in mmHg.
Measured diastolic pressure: 92 mmHg
